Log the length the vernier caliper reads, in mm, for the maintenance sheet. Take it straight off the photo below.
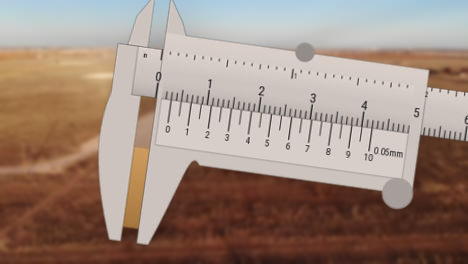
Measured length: 3.0 mm
